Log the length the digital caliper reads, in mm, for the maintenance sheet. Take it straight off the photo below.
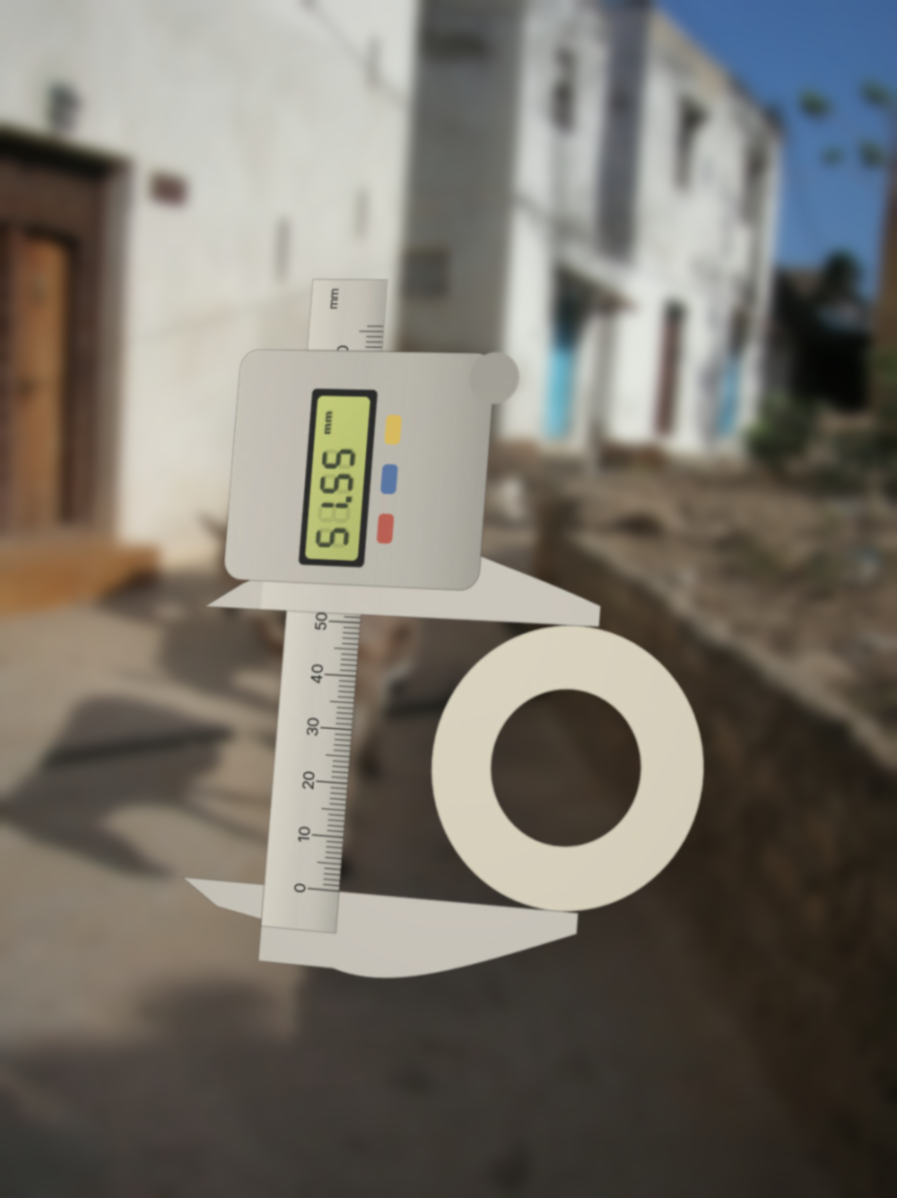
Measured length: 51.55 mm
